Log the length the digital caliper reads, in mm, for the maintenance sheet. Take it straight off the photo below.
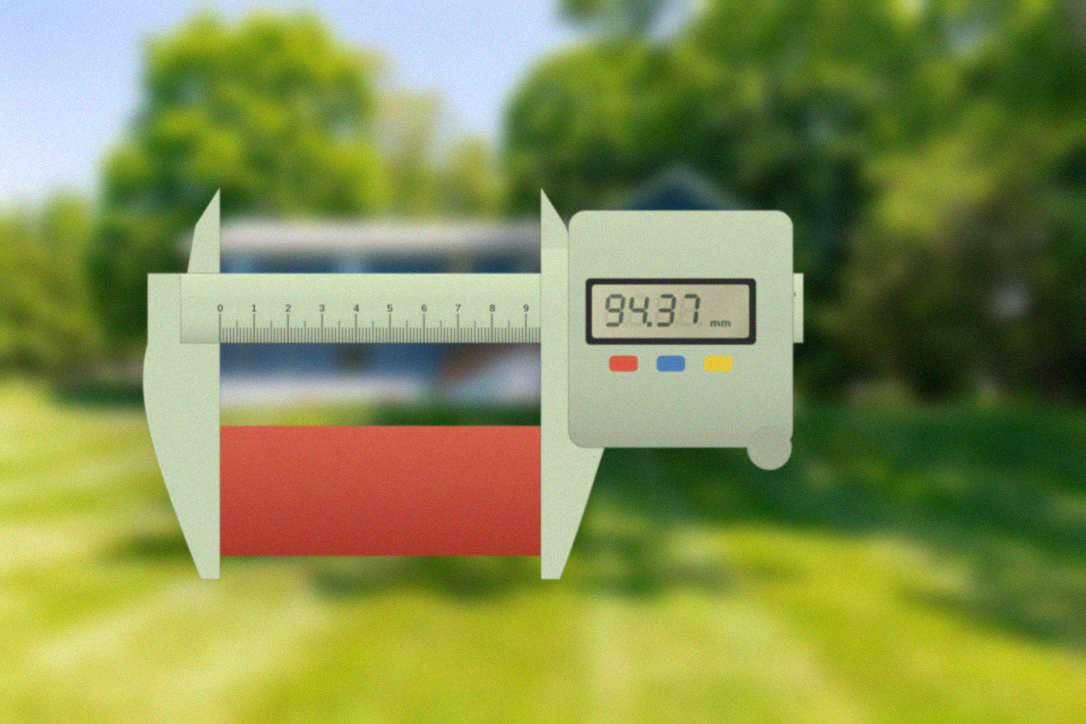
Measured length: 94.37 mm
